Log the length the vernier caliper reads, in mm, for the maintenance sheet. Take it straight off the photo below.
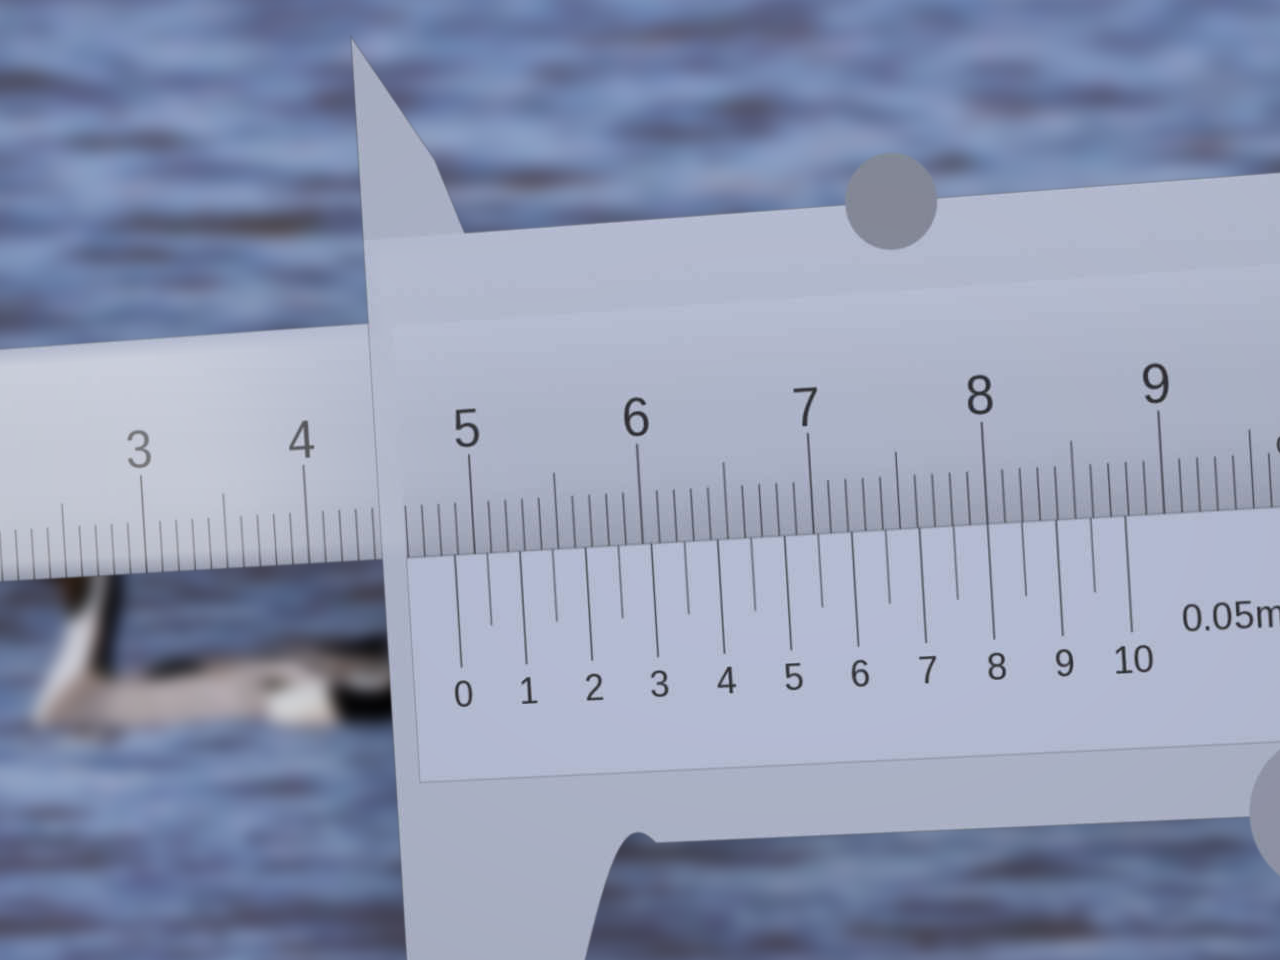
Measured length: 48.8 mm
